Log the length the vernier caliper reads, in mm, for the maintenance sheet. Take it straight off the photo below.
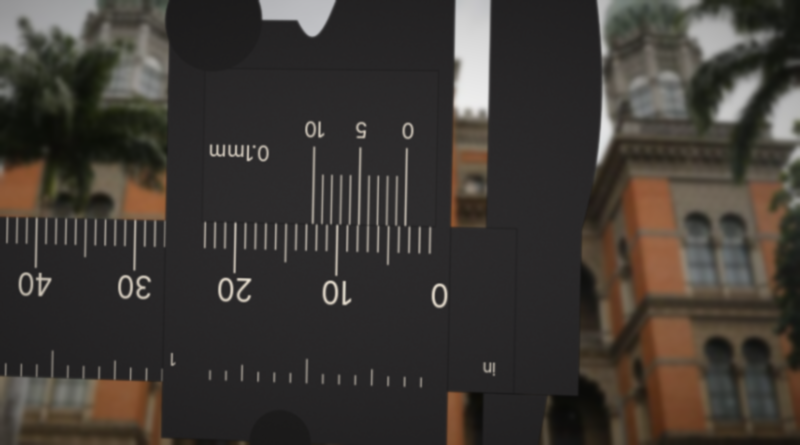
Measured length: 3.4 mm
